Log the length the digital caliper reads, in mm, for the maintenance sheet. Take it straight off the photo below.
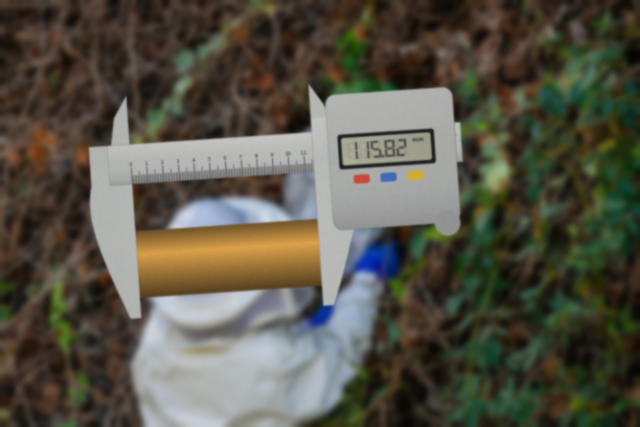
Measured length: 115.82 mm
